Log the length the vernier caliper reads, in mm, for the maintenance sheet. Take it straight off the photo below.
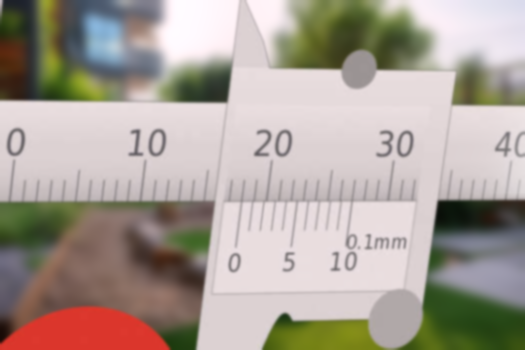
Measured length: 18.0 mm
